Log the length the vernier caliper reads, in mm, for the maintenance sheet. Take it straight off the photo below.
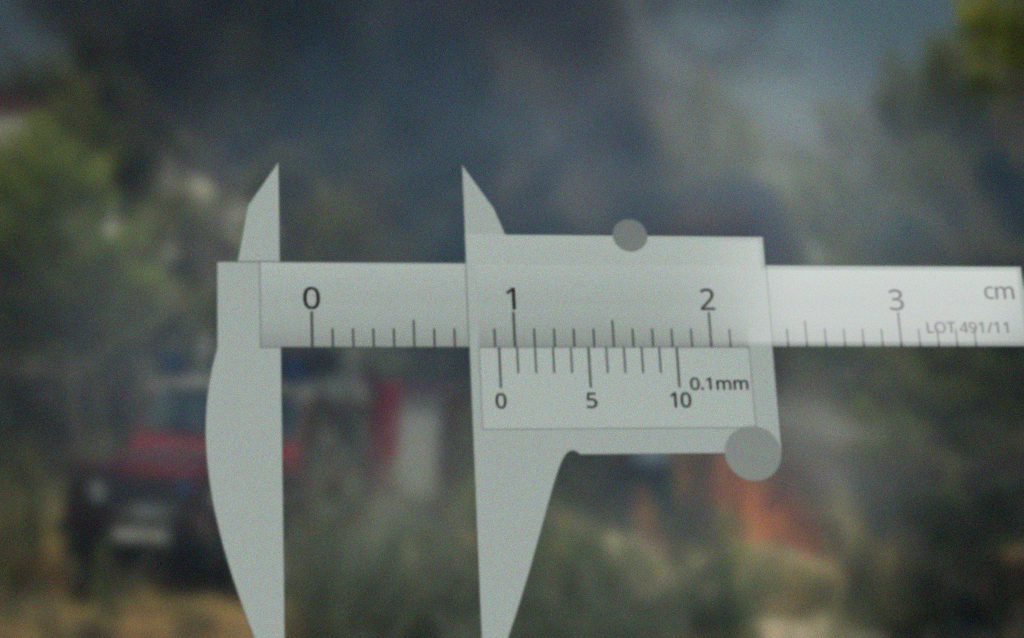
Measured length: 9.2 mm
